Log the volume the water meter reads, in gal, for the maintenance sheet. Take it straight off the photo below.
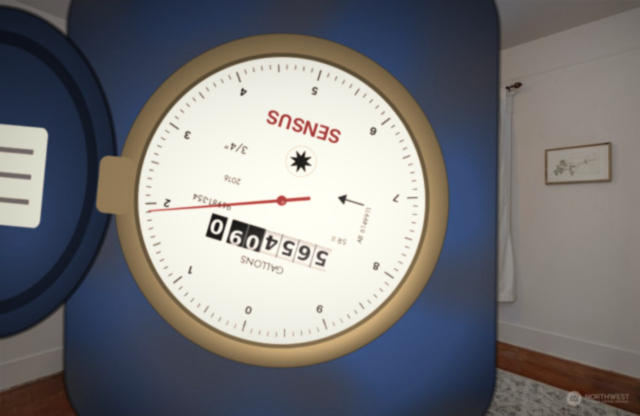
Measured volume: 5654091.9 gal
